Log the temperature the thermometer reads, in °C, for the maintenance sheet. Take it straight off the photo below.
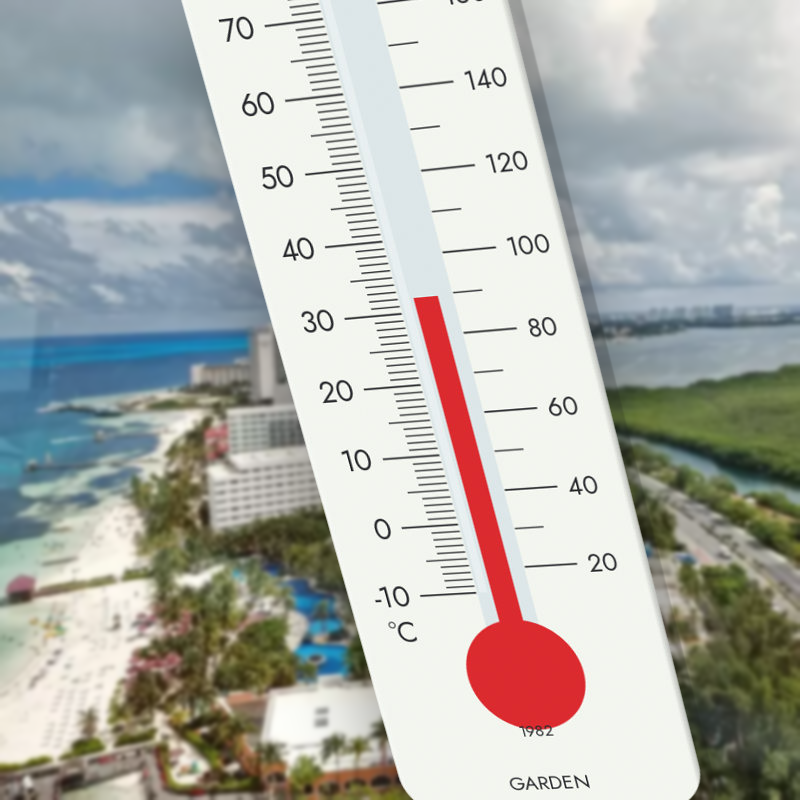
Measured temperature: 32 °C
